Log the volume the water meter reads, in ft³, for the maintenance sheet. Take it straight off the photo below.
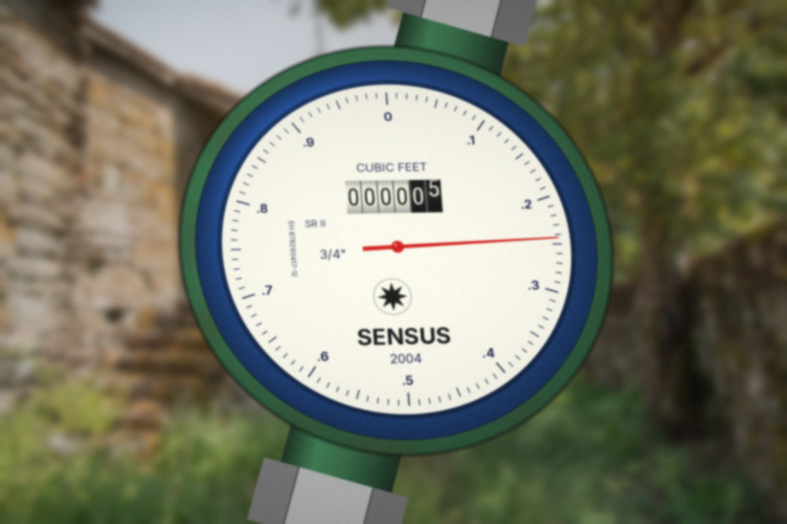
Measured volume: 5.24 ft³
